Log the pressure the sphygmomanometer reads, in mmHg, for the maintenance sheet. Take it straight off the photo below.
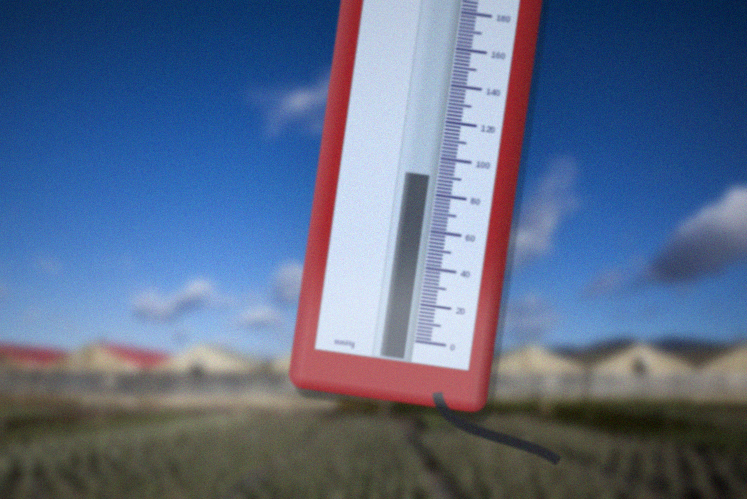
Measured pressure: 90 mmHg
